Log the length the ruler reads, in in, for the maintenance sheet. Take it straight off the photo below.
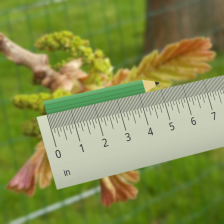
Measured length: 5 in
